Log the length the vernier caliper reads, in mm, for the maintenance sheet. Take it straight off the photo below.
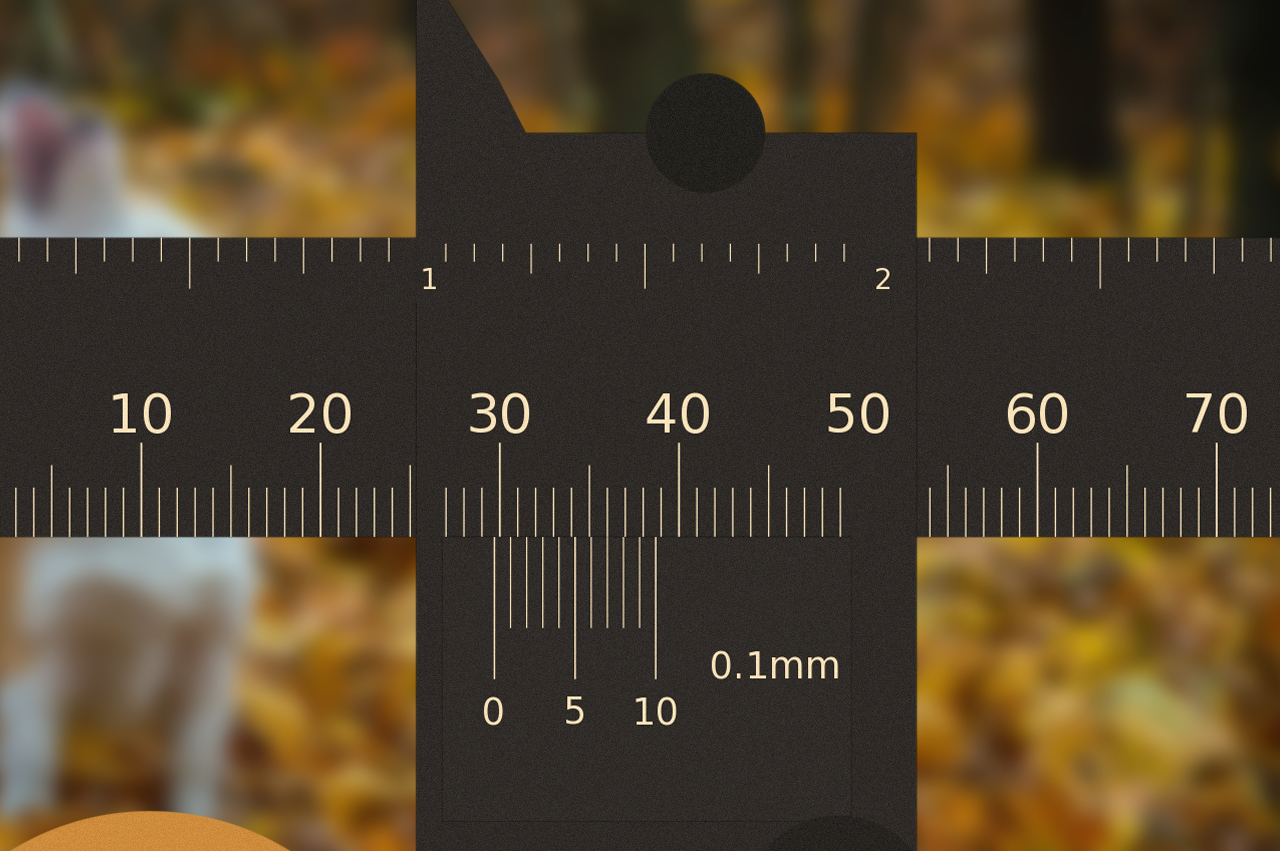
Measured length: 29.7 mm
